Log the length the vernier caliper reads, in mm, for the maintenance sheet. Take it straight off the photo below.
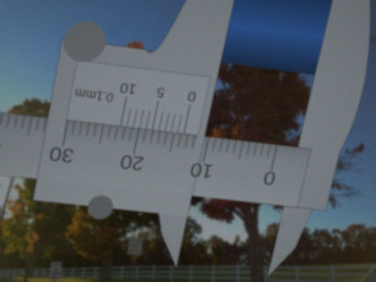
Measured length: 13.6 mm
